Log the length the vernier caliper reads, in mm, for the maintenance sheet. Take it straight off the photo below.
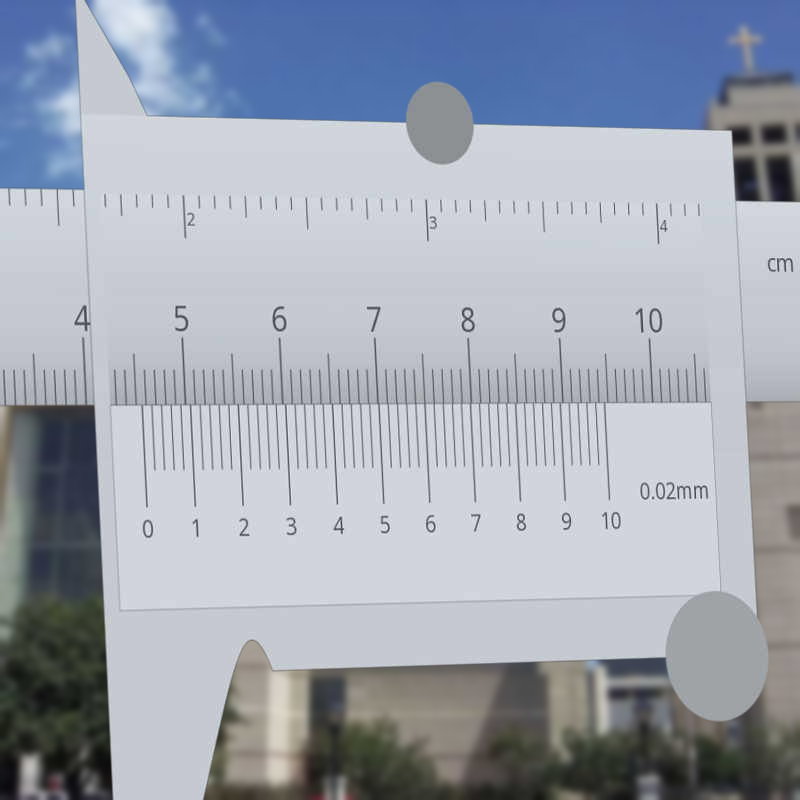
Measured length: 45.6 mm
